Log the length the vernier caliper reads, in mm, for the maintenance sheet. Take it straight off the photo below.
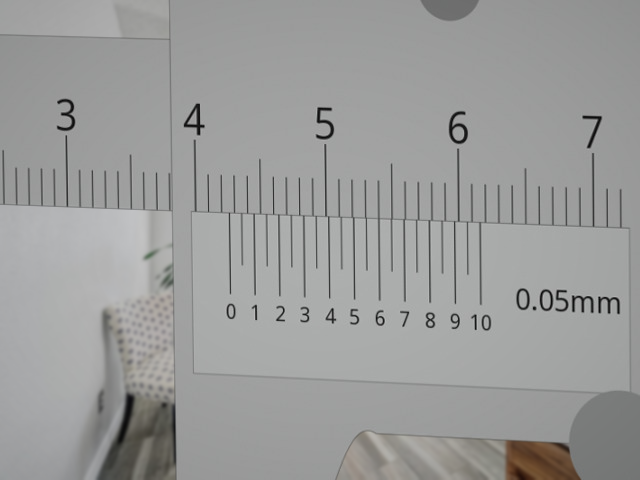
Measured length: 42.6 mm
